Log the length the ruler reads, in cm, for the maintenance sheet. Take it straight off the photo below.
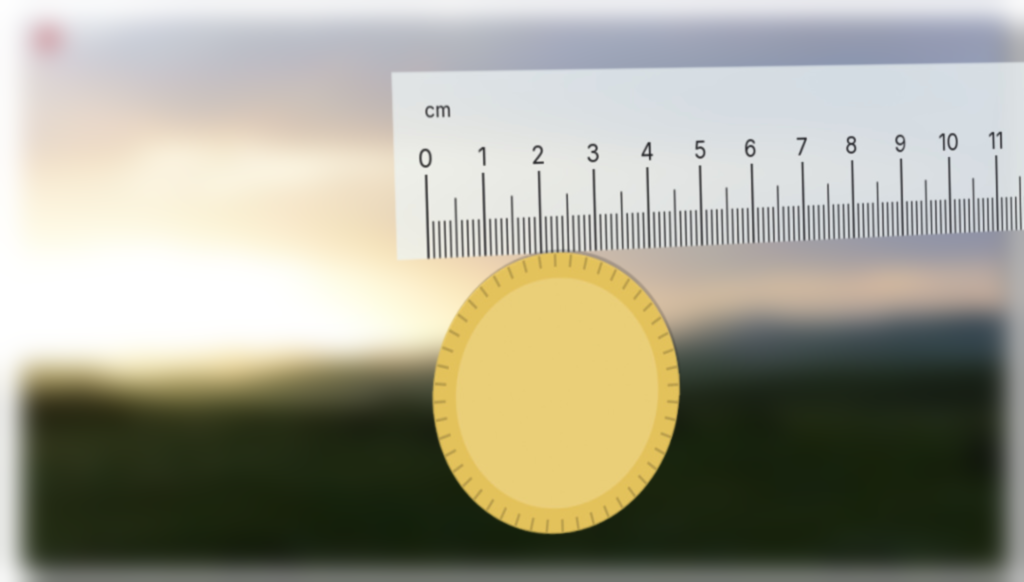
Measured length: 4.5 cm
